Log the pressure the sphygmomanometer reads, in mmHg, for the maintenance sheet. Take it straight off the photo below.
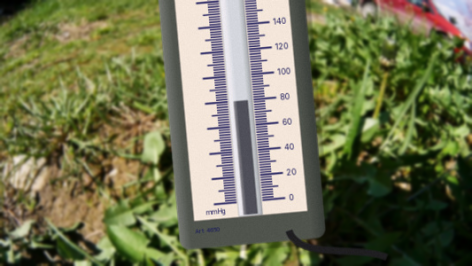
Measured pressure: 80 mmHg
